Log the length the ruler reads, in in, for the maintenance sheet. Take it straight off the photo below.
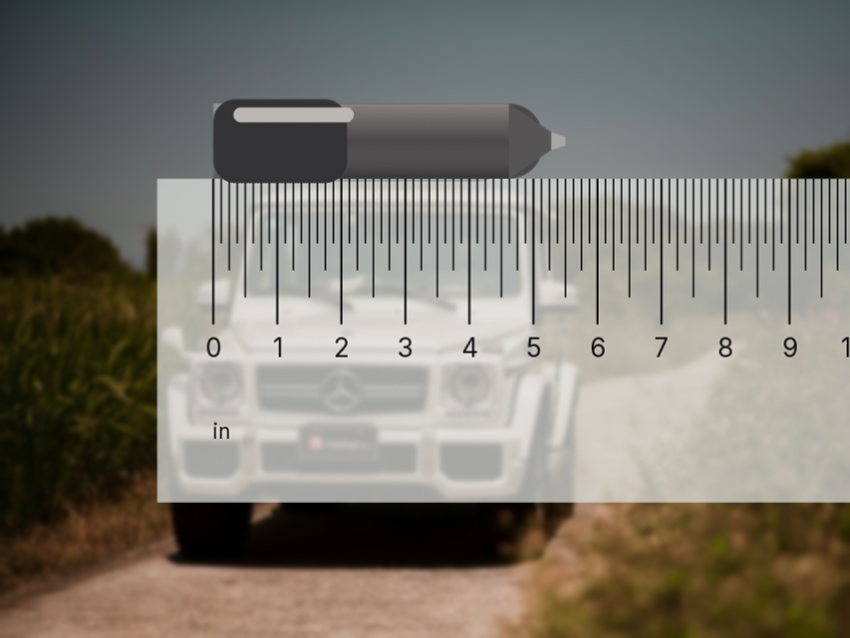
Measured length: 5.5 in
